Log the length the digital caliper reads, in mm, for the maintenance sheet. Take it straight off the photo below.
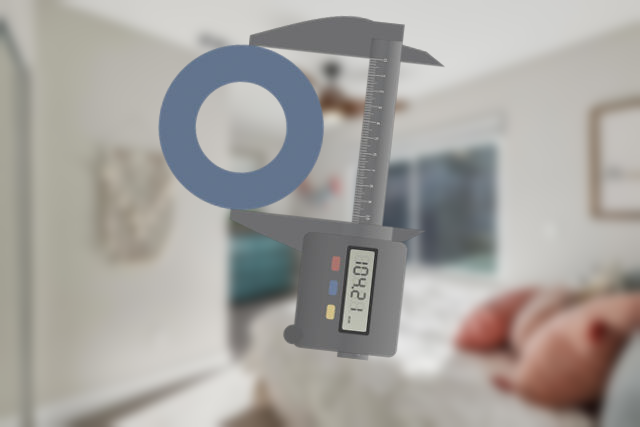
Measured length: 104.21 mm
